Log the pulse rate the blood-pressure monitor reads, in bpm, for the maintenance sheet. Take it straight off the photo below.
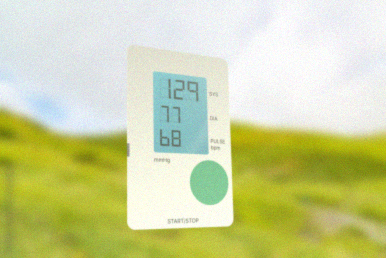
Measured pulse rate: 68 bpm
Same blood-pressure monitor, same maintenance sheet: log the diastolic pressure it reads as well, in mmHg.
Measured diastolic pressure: 77 mmHg
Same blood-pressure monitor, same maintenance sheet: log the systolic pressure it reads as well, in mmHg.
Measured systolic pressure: 129 mmHg
